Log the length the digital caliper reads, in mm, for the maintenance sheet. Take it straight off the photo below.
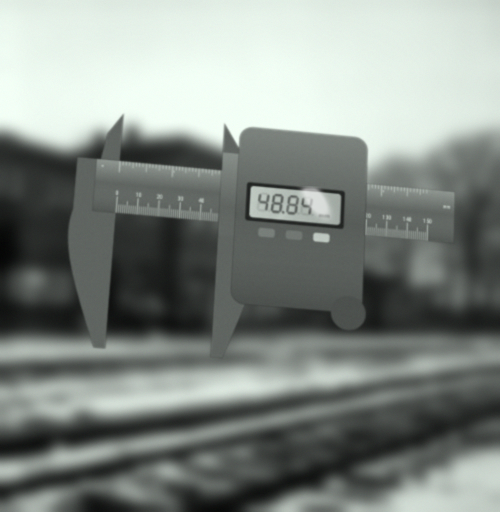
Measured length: 48.84 mm
